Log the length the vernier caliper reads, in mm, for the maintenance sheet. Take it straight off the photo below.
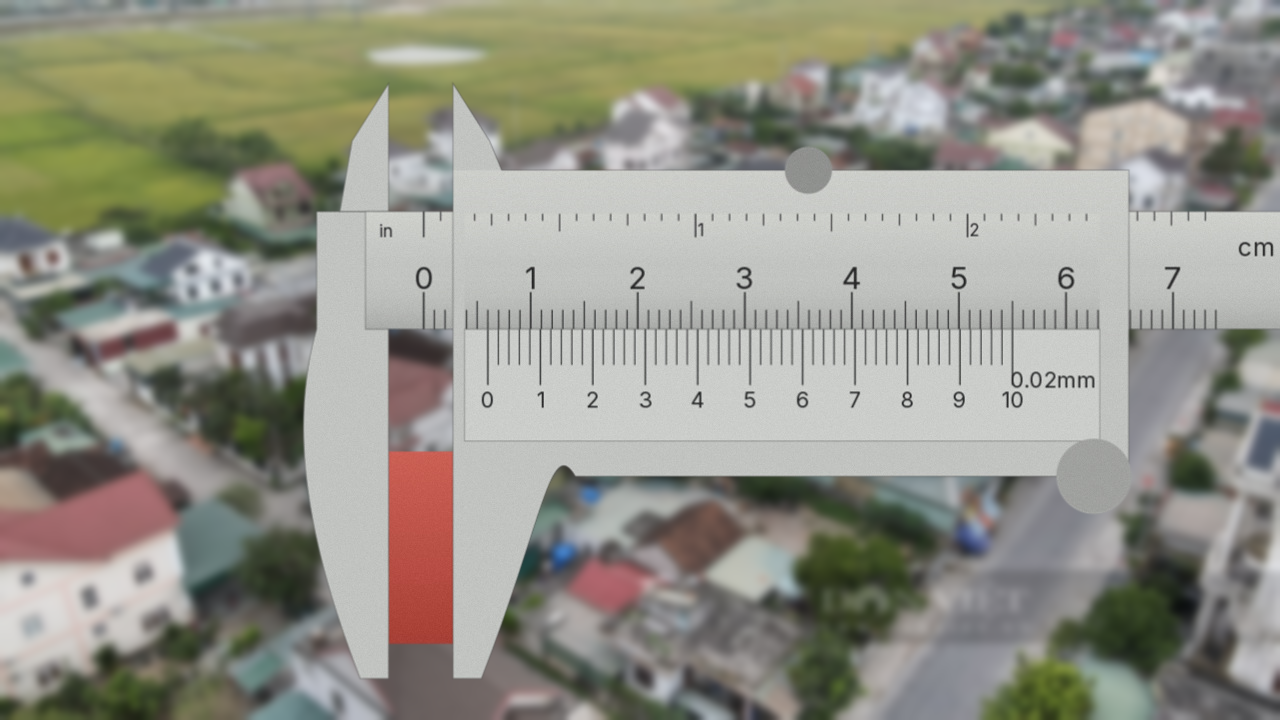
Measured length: 6.0 mm
